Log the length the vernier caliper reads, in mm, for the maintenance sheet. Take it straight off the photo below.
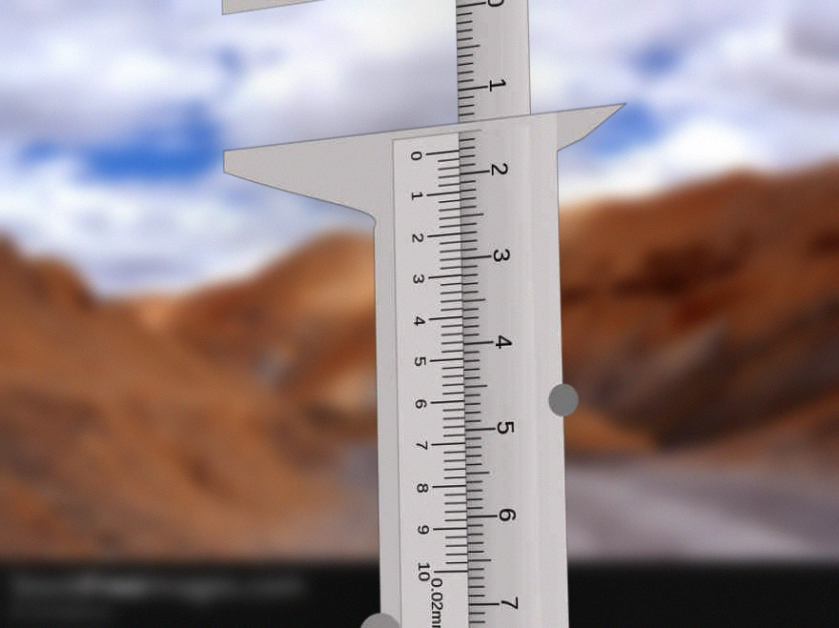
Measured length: 17.2 mm
